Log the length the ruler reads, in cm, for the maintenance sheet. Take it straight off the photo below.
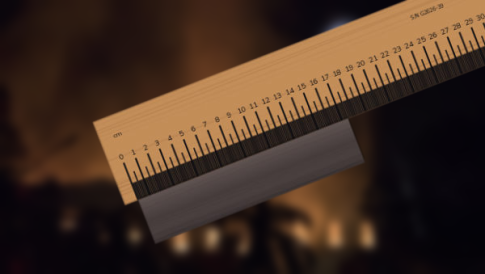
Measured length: 17.5 cm
